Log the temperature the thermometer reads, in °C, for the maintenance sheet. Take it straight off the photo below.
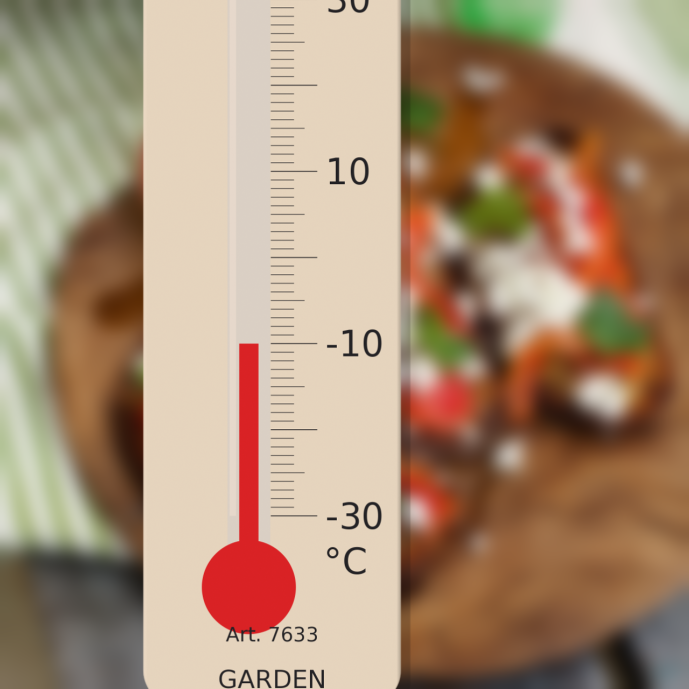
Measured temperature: -10 °C
